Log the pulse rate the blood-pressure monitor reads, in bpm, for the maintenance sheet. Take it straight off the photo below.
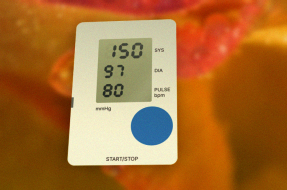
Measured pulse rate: 80 bpm
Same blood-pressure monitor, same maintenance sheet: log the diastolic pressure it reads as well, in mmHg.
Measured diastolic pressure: 97 mmHg
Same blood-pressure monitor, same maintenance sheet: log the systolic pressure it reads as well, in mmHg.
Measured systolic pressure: 150 mmHg
